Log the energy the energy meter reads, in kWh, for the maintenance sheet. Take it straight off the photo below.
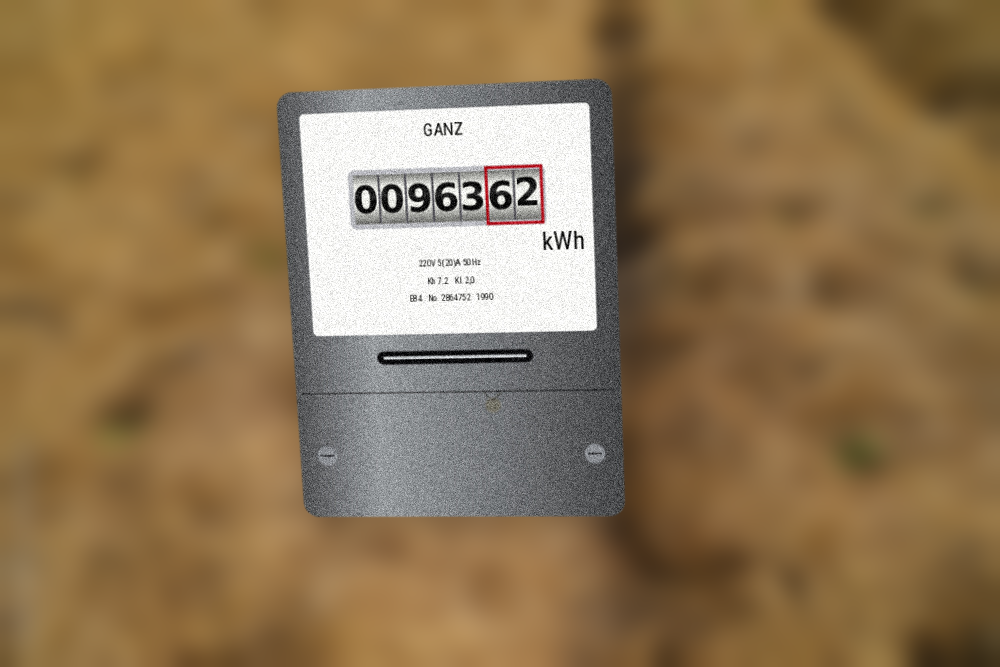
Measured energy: 963.62 kWh
